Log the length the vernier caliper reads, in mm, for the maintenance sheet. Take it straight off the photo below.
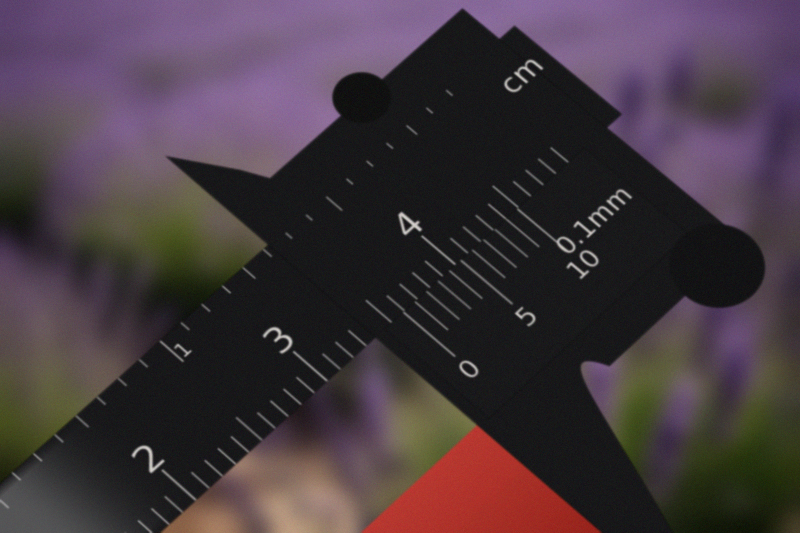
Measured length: 35.9 mm
